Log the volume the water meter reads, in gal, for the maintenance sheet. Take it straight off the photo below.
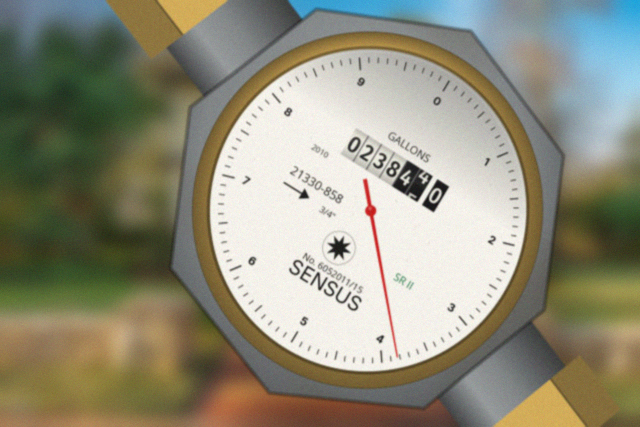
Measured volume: 238443.8 gal
